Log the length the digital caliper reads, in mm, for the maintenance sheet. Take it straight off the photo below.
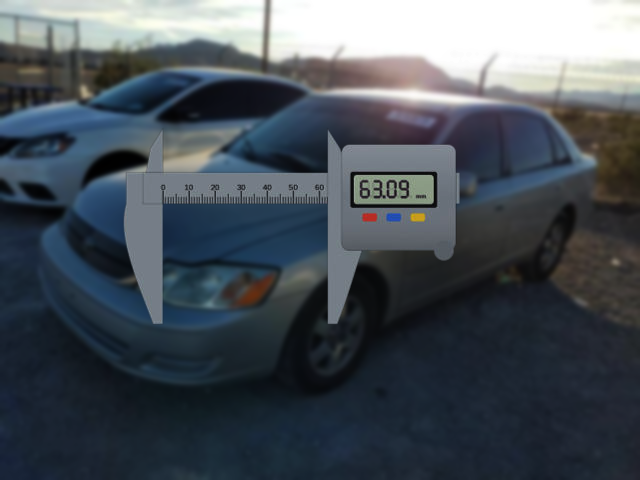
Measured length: 63.09 mm
